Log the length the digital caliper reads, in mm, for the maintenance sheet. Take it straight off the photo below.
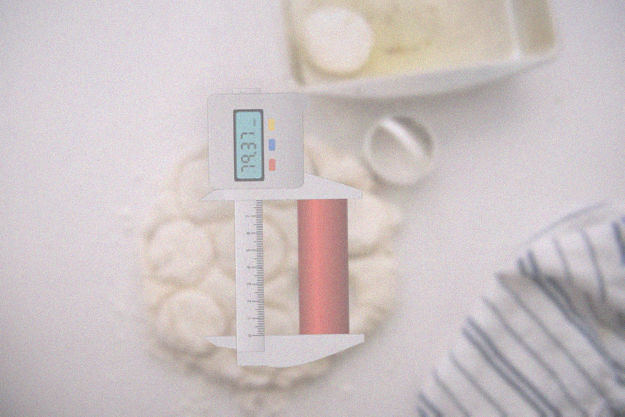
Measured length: 79.37 mm
